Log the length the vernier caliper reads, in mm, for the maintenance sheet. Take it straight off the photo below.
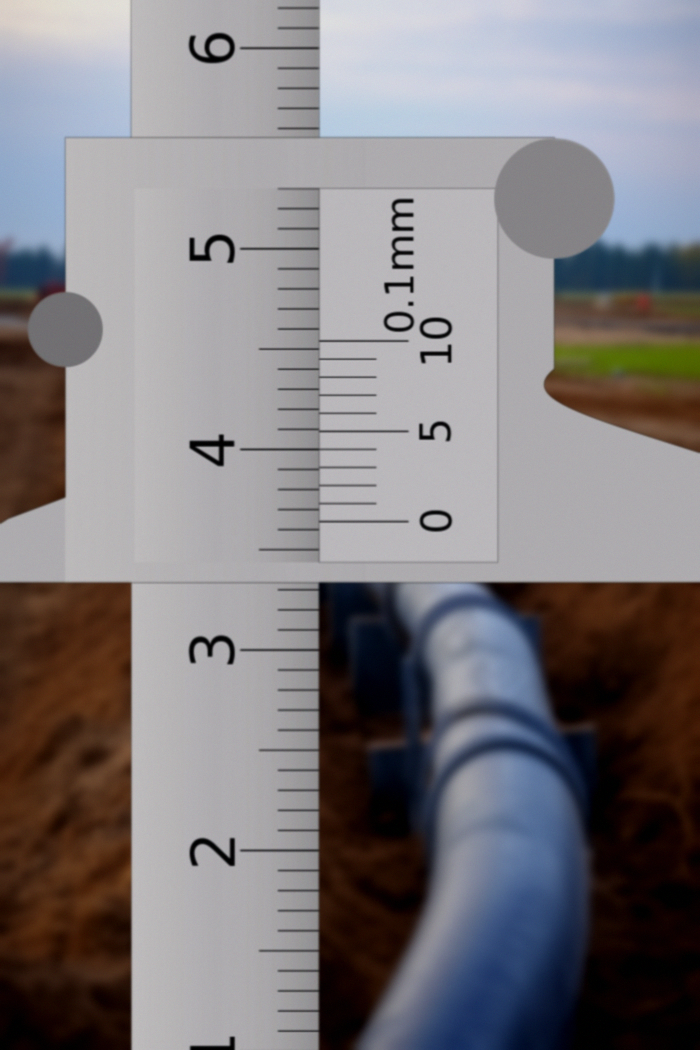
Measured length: 36.4 mm
